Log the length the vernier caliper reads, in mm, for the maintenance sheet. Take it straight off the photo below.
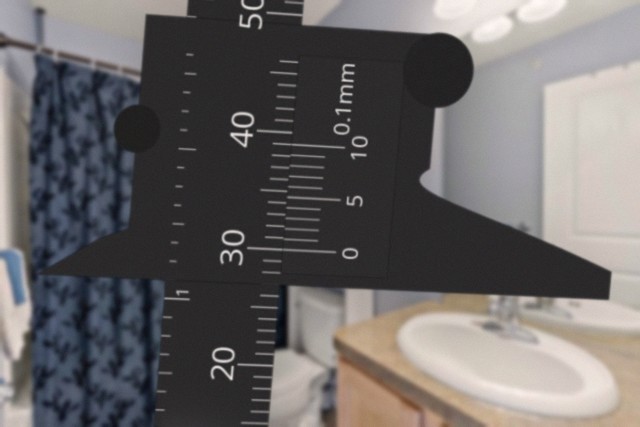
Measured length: 30.0 mm
